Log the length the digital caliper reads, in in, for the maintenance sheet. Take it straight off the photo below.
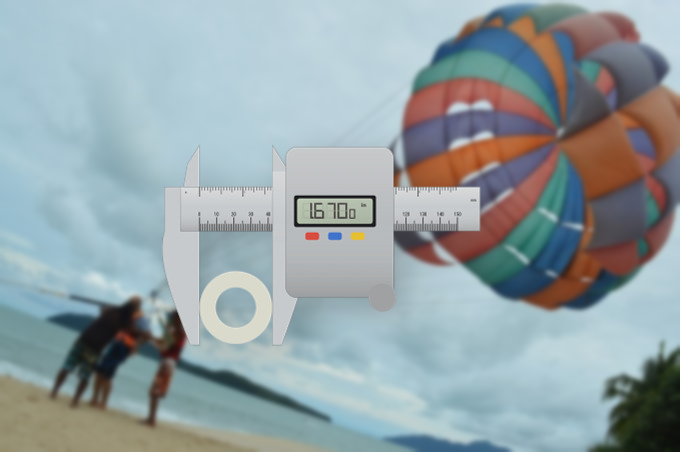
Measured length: 1.6700 in
